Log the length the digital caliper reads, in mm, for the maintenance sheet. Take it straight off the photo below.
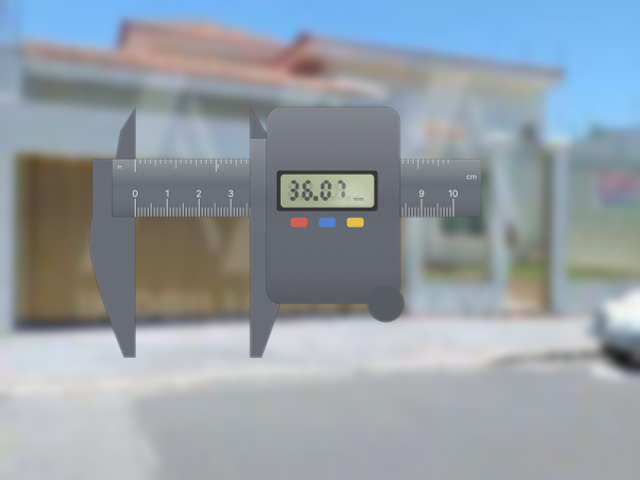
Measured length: 36.07 mm
